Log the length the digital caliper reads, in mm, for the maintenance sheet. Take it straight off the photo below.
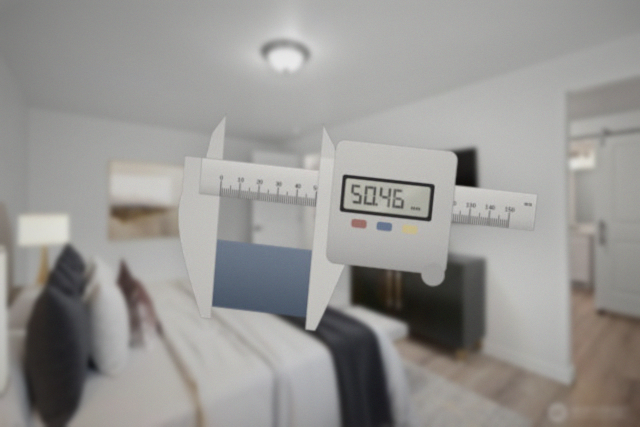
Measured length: 50.46 mm
